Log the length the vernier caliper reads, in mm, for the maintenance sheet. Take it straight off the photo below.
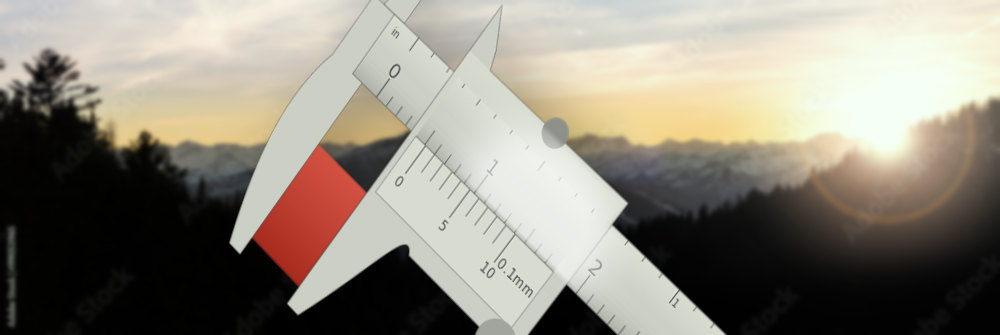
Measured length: 5.1 mm
